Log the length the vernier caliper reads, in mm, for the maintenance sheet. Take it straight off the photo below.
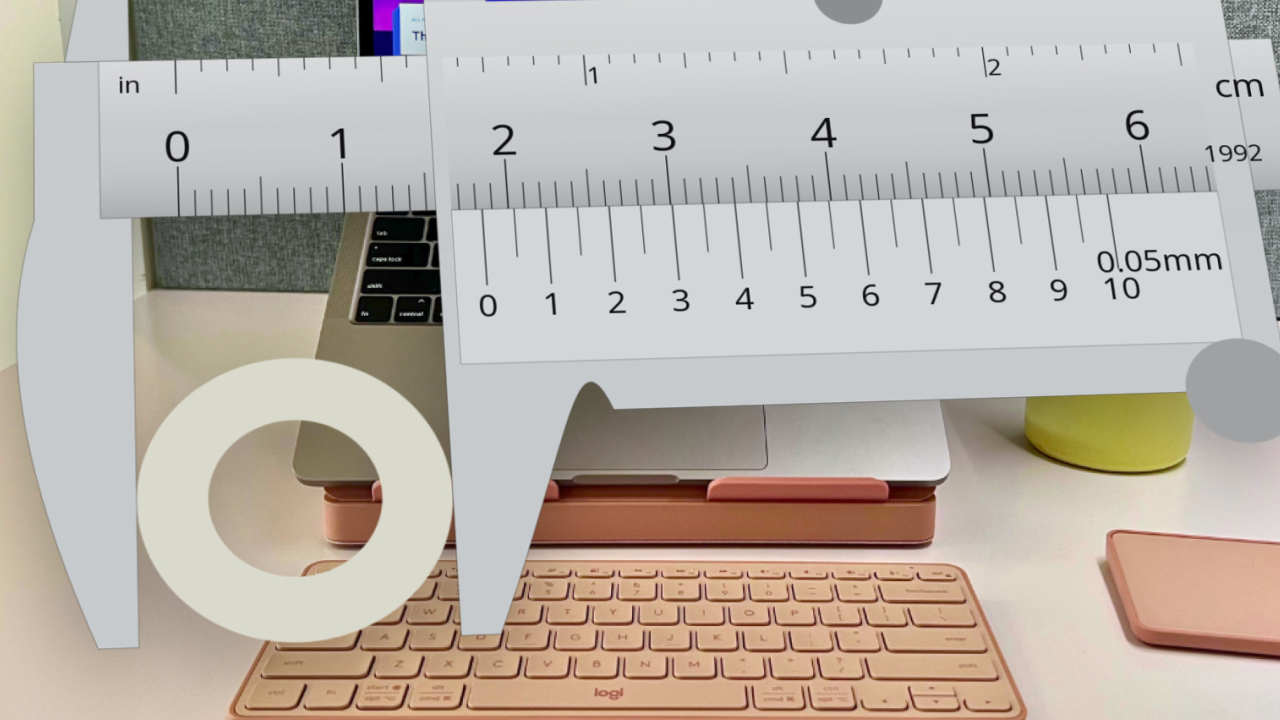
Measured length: 18.4 mm
